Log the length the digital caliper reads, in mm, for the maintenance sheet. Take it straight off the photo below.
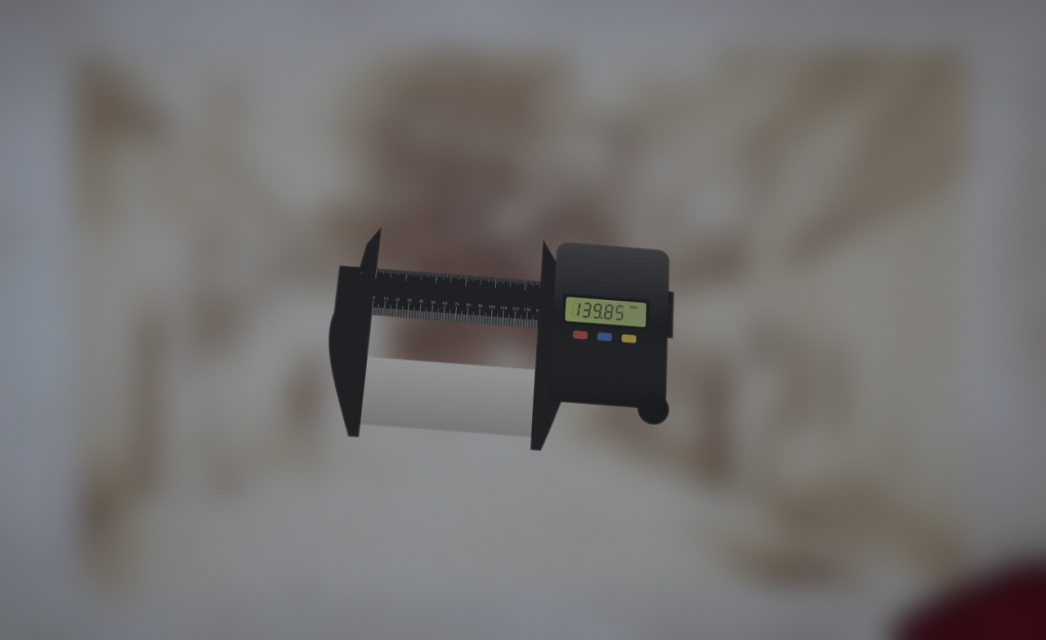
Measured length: 139.85 mm
